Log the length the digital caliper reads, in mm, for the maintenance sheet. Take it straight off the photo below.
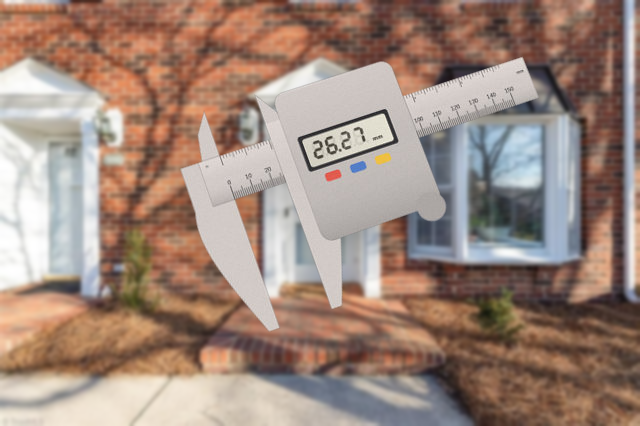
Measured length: 26.27 mm
